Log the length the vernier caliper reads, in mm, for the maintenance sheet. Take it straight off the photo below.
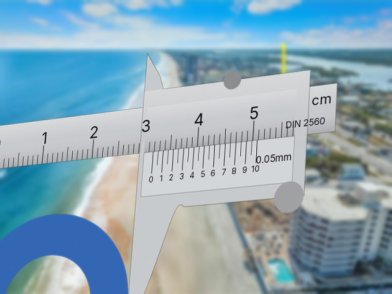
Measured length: 31.8 mm
